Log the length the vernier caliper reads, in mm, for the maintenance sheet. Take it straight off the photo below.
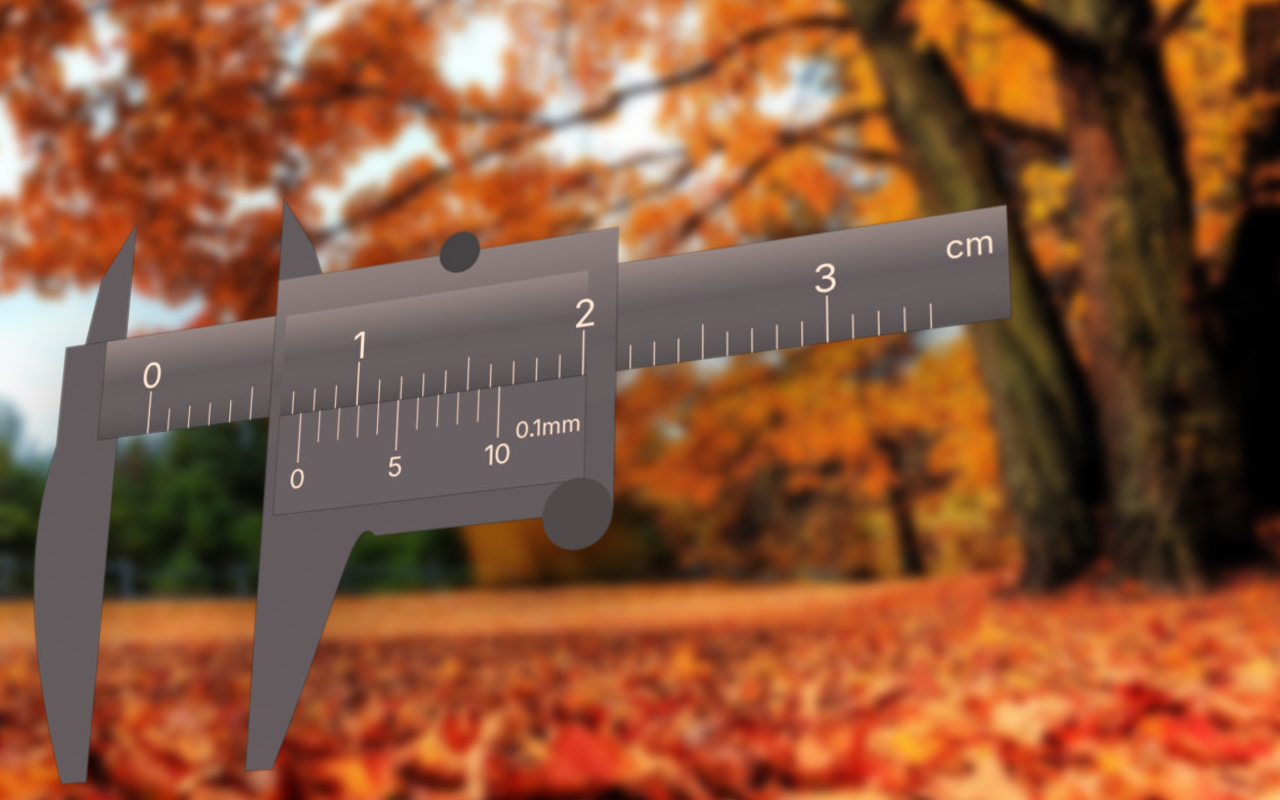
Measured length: 7.4 mm
